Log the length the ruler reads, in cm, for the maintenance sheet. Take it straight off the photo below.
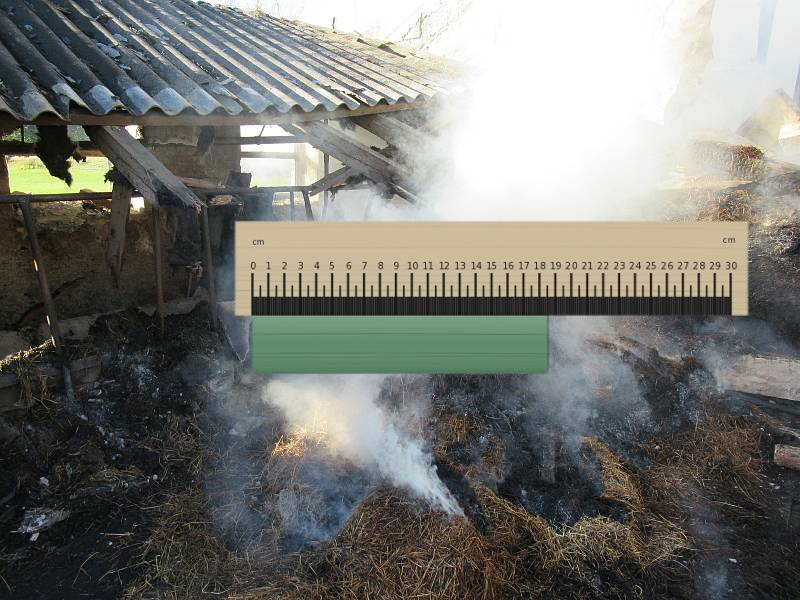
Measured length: 18.5 cm
